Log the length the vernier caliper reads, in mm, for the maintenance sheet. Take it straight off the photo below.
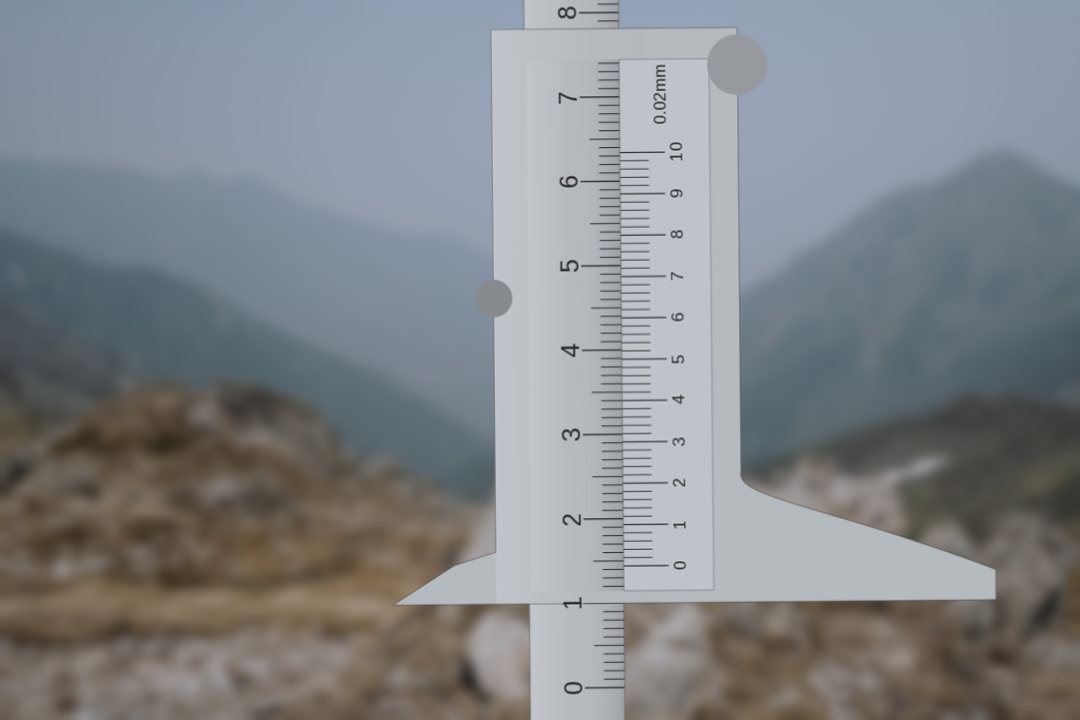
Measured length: 14.4 mm
